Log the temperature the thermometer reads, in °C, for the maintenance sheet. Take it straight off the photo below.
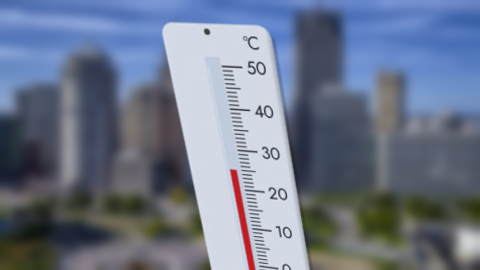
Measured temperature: 25 °C
